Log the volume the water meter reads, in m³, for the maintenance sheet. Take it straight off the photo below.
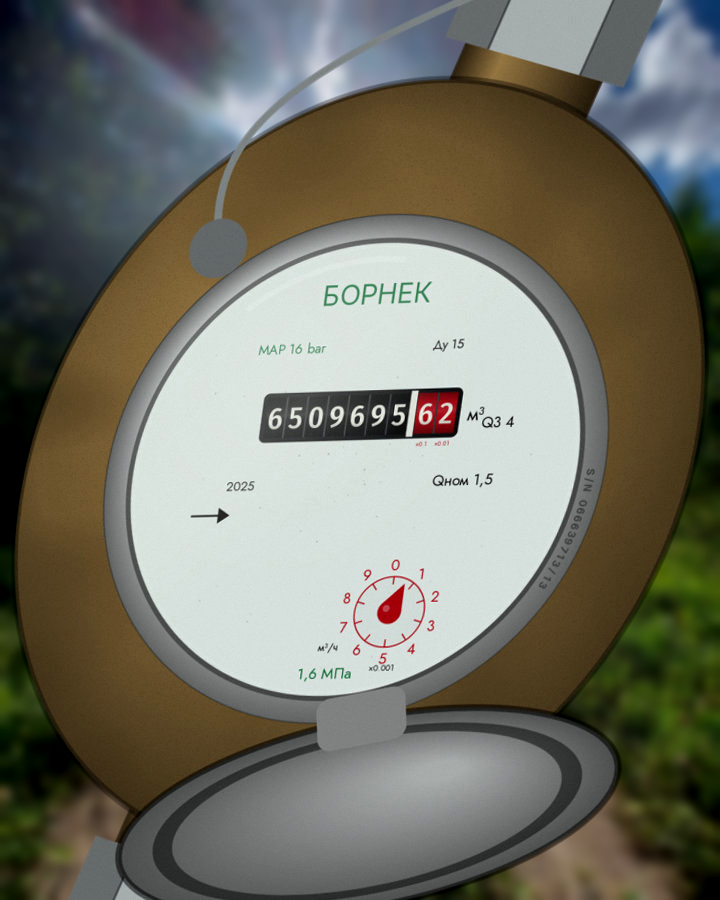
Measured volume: 6509695.620 m³
